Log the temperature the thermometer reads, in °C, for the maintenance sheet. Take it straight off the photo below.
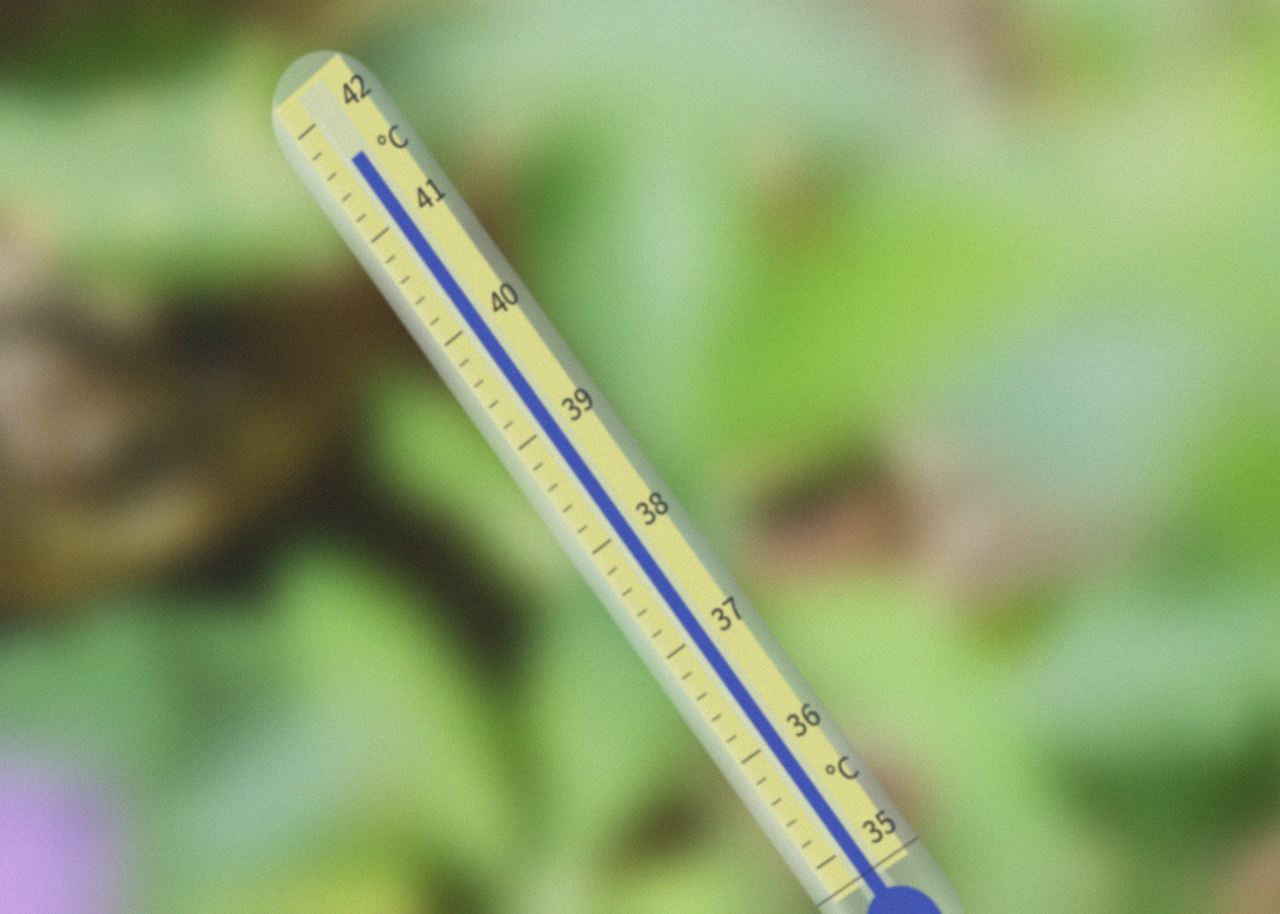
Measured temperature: 41.6 °C
